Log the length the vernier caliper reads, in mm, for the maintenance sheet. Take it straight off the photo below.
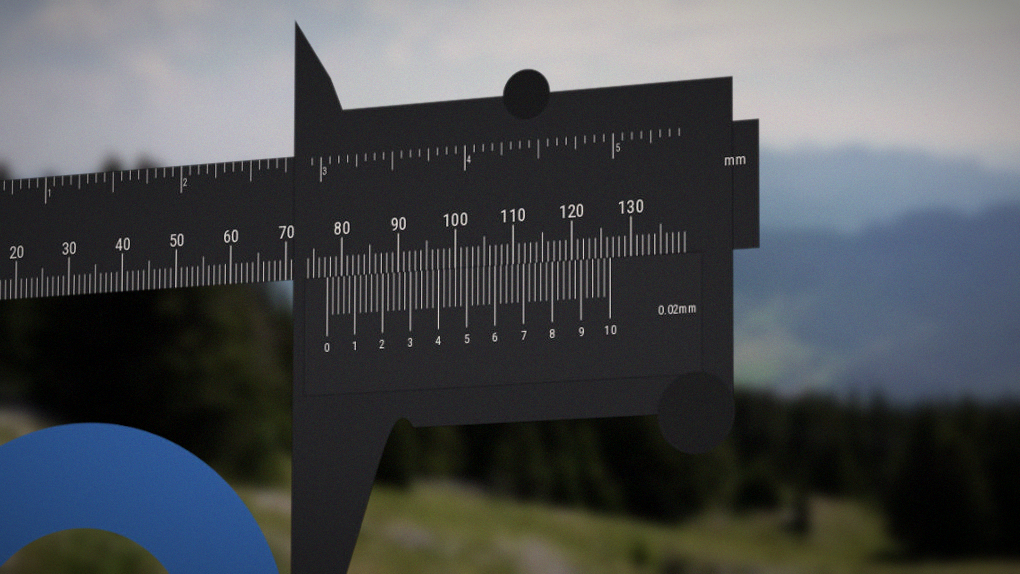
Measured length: 77.5 mm
